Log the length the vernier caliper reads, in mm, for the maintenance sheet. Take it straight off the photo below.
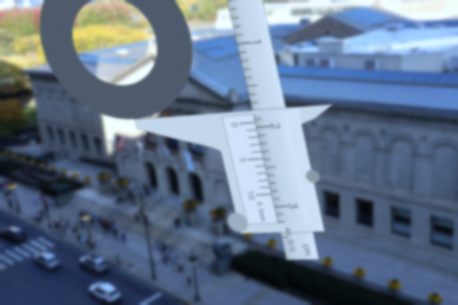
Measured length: 19.4 mm
